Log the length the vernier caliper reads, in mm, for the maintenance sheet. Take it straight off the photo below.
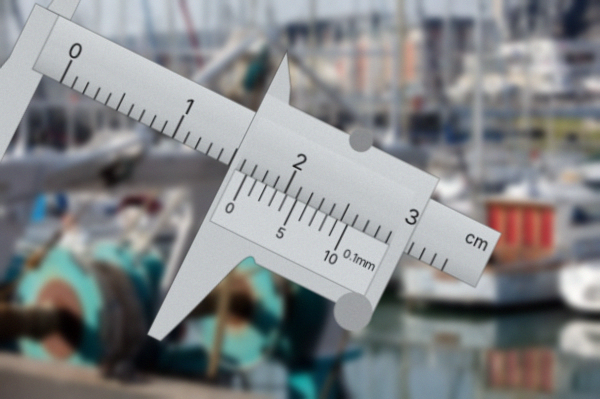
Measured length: 16.6 mm
